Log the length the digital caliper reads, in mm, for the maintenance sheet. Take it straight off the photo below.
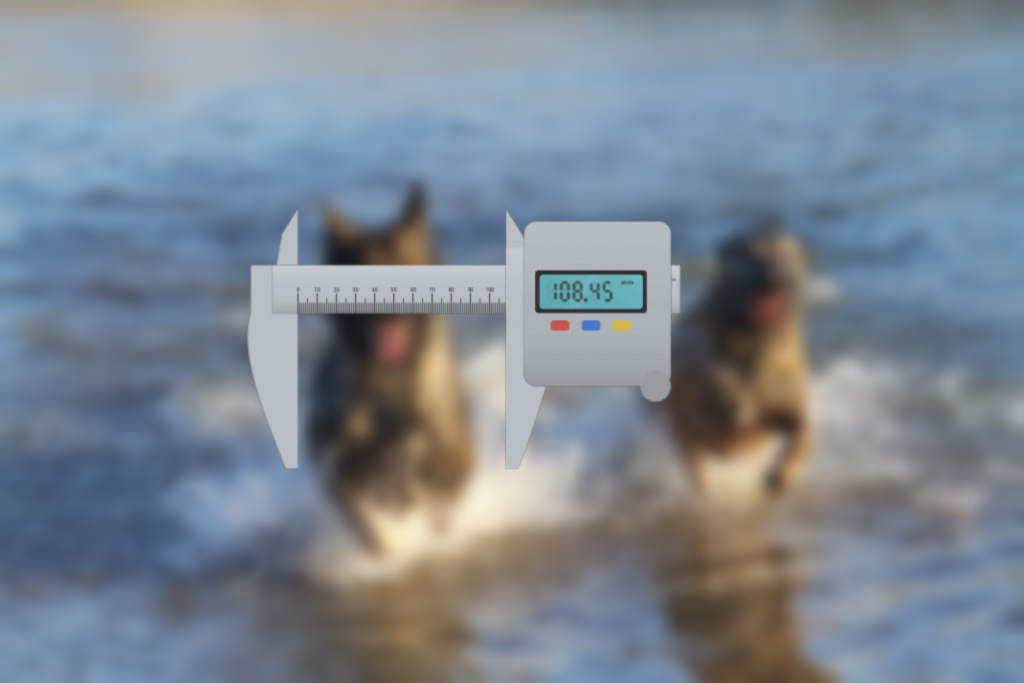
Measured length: 108.45 mm
